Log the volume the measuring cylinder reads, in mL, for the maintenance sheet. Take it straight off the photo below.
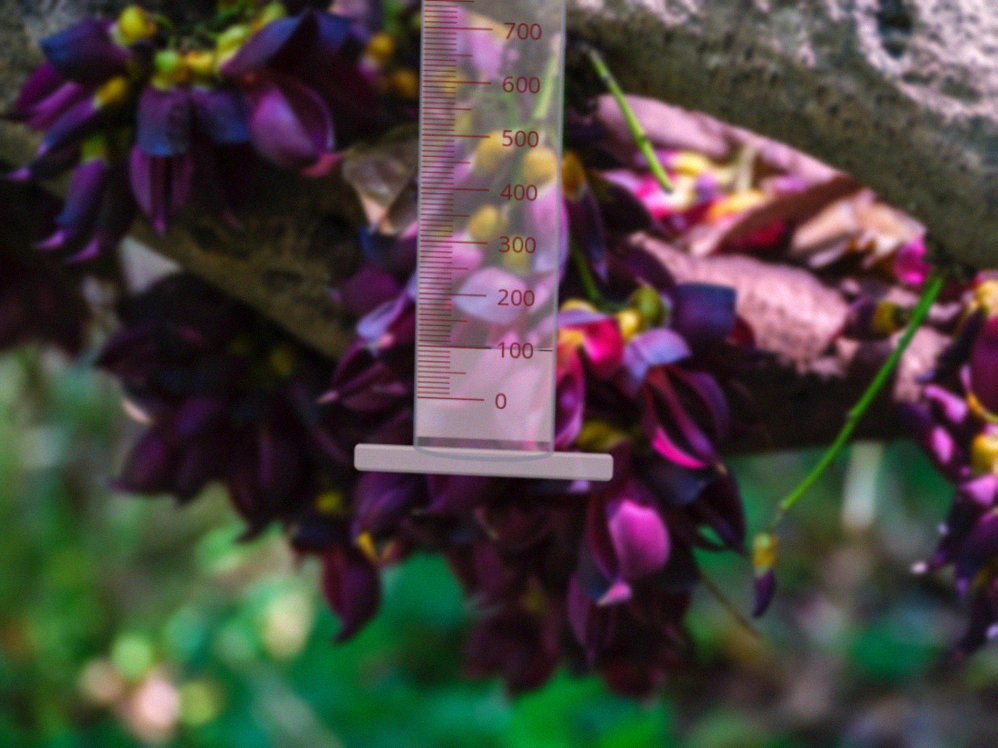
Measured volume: 100 mL
